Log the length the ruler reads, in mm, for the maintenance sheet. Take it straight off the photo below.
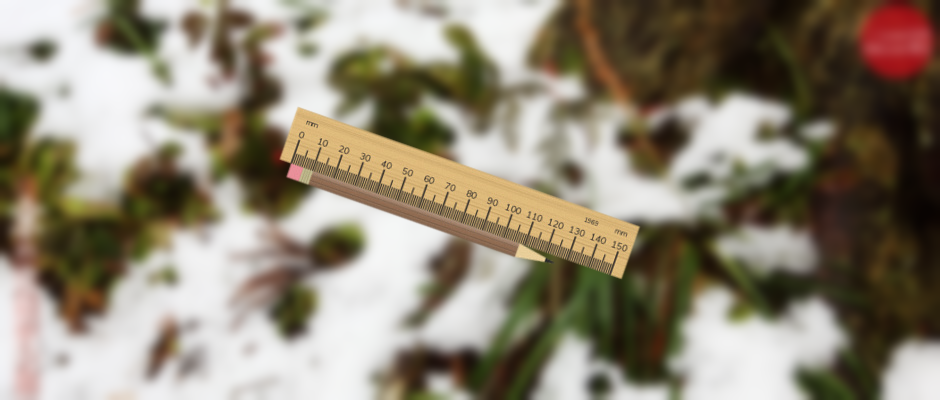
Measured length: 125 mm
